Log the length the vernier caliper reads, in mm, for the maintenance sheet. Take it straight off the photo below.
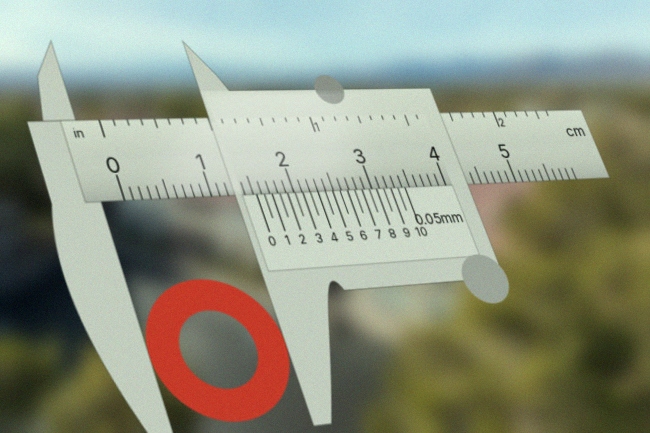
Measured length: 15.4 mm
